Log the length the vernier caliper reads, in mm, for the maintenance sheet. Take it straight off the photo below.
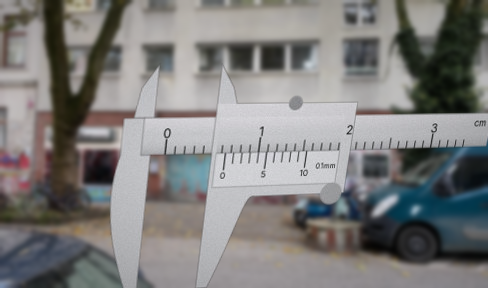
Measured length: 6.4 mm
